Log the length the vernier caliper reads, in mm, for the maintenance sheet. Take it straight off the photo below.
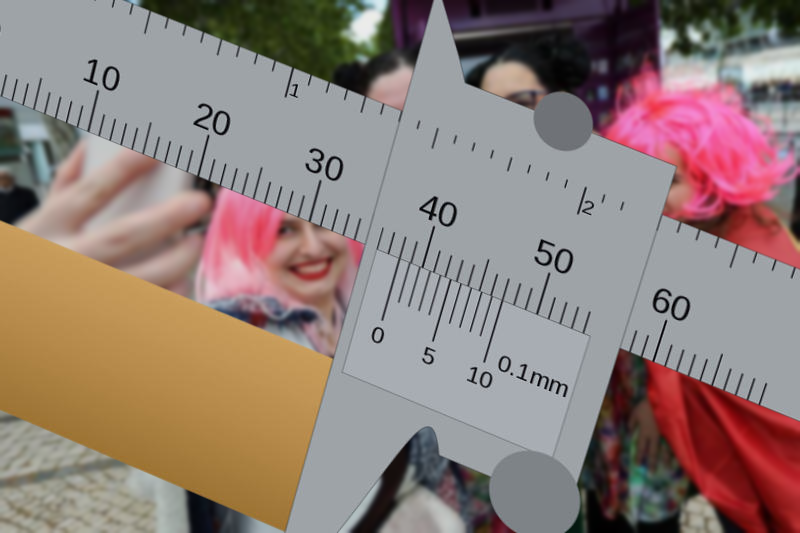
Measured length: 38.0 mm
